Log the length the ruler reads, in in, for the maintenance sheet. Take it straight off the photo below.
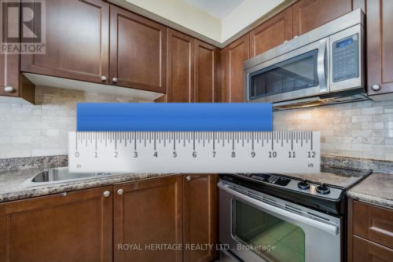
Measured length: 10 in
